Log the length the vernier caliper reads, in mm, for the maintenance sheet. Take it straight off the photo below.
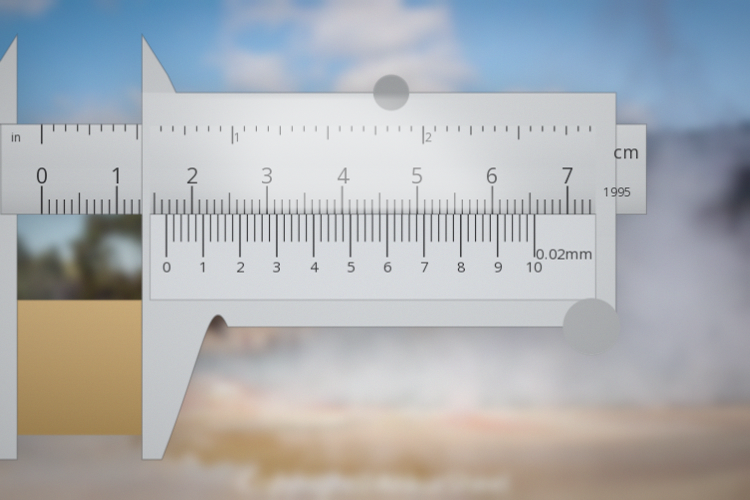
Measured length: 16.6 mm
